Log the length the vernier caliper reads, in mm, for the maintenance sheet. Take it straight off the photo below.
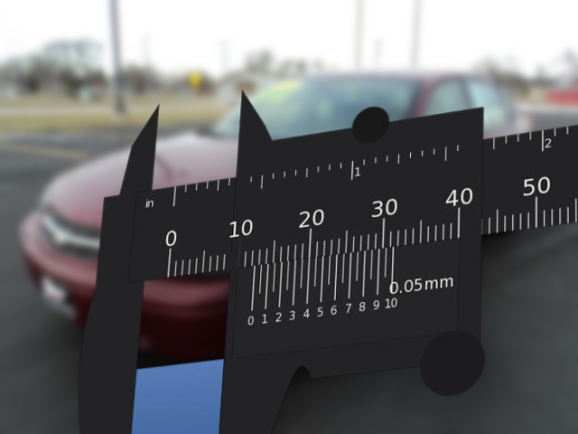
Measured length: 12.4 mm
